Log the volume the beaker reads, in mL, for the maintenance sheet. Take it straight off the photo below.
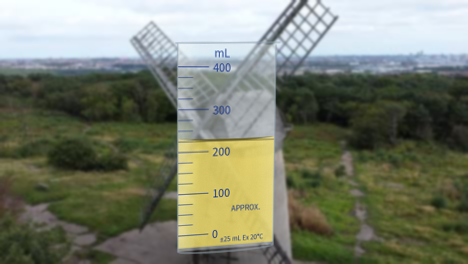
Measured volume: 225 mL
